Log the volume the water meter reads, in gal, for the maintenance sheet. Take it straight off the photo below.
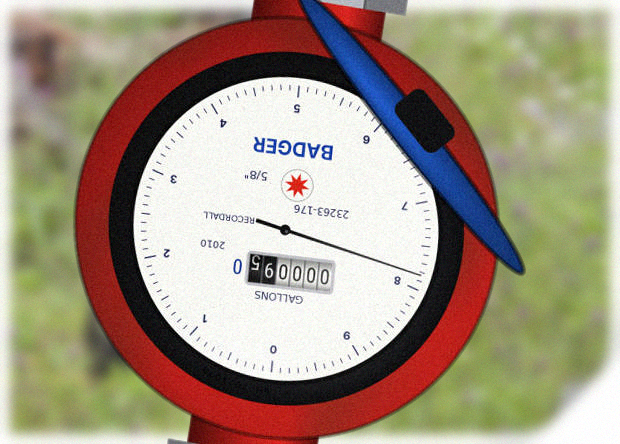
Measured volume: 947.8 gal
